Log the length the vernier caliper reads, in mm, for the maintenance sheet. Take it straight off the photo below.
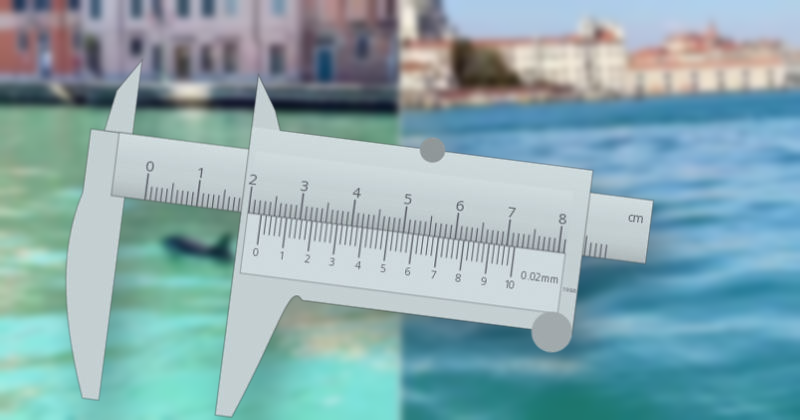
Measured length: 22.5 mm
